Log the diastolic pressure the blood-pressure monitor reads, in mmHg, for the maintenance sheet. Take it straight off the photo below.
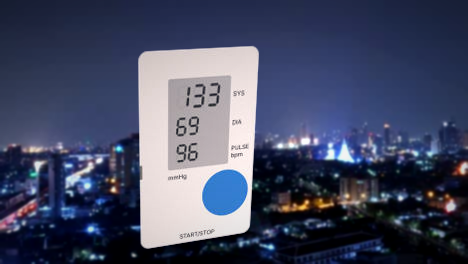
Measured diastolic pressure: 69 mmHg
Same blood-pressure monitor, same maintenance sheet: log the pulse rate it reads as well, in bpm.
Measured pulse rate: 96 bpm
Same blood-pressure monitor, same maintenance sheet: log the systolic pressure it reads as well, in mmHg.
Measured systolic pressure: 133 mmHg
